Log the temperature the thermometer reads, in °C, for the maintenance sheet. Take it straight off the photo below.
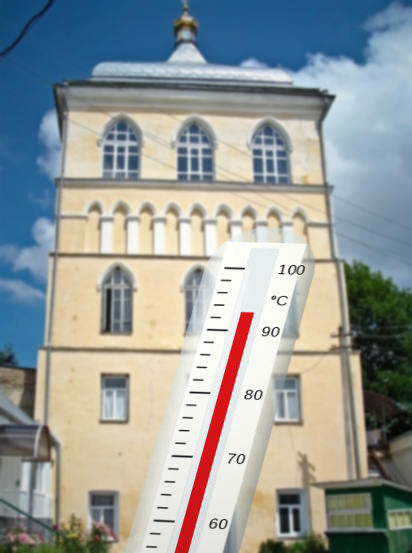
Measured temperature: 93 °C
